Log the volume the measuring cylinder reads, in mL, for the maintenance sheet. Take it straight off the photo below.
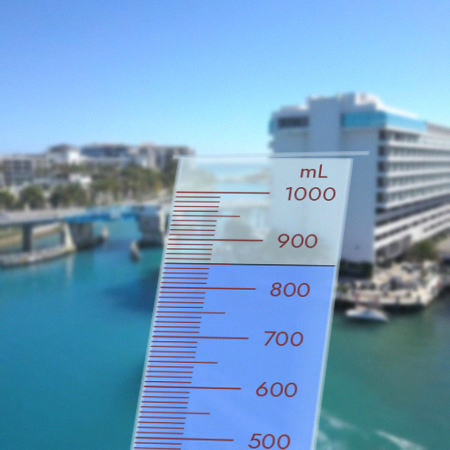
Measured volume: 850 mL
